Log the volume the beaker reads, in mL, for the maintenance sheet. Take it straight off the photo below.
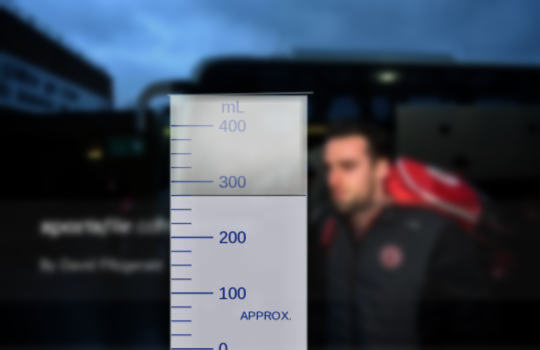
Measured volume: 275 mL
